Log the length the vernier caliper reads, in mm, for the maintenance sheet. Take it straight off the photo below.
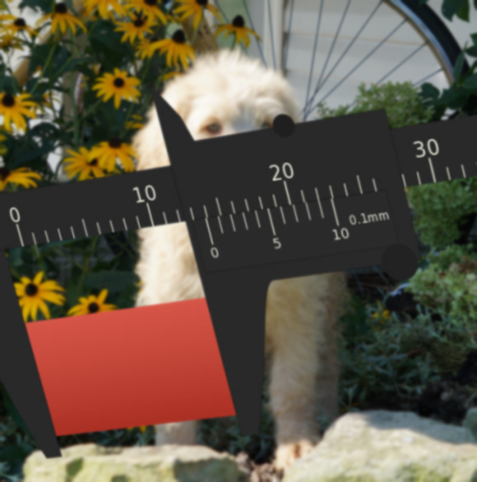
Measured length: 13.9 mm
